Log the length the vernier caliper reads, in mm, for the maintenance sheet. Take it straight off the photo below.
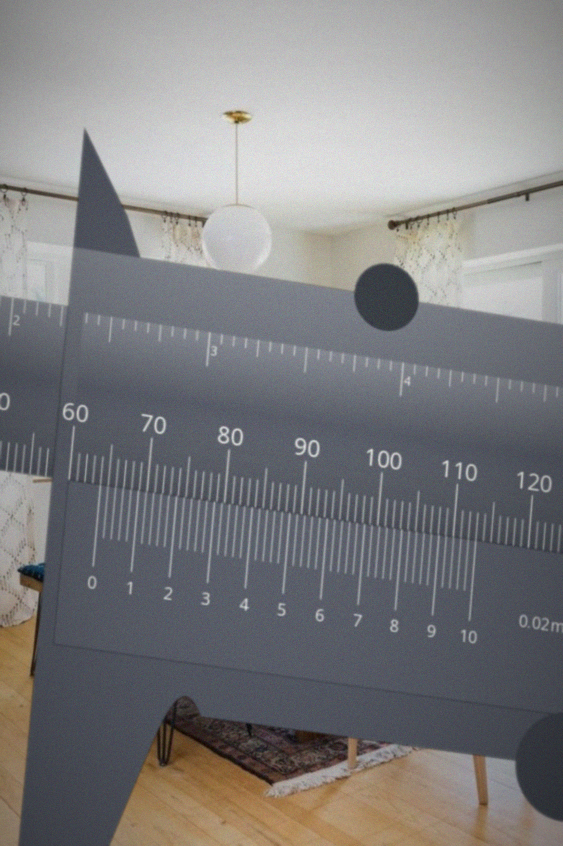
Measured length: 64.0 mm
